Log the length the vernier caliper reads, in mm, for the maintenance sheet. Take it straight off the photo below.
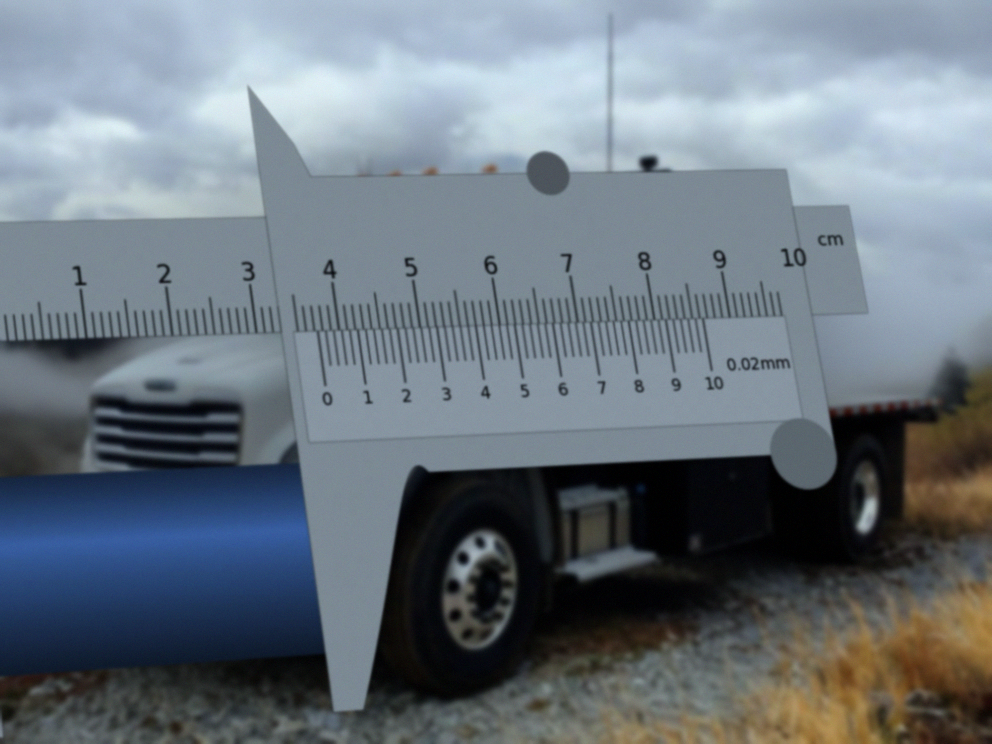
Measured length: 37.4 mm
